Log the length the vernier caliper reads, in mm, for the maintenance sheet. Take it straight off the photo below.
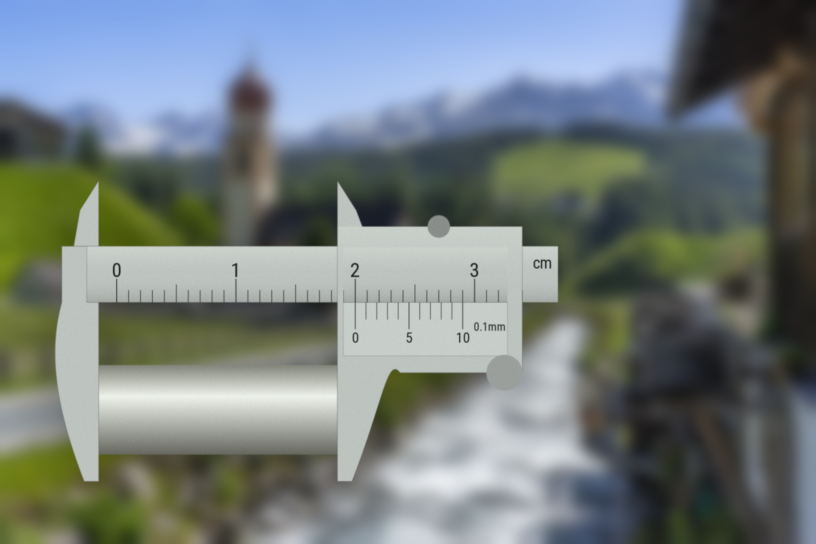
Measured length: 20.0 mm
